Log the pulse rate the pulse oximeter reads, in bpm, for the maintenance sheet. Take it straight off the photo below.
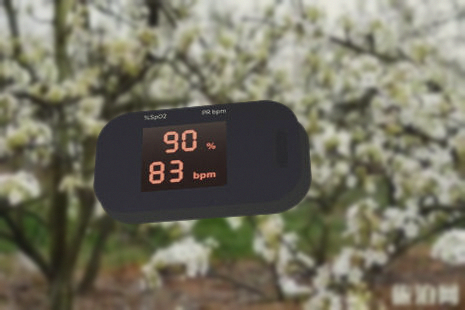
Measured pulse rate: 83 bpm
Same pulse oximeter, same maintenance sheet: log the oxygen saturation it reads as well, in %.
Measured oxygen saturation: 90 %
